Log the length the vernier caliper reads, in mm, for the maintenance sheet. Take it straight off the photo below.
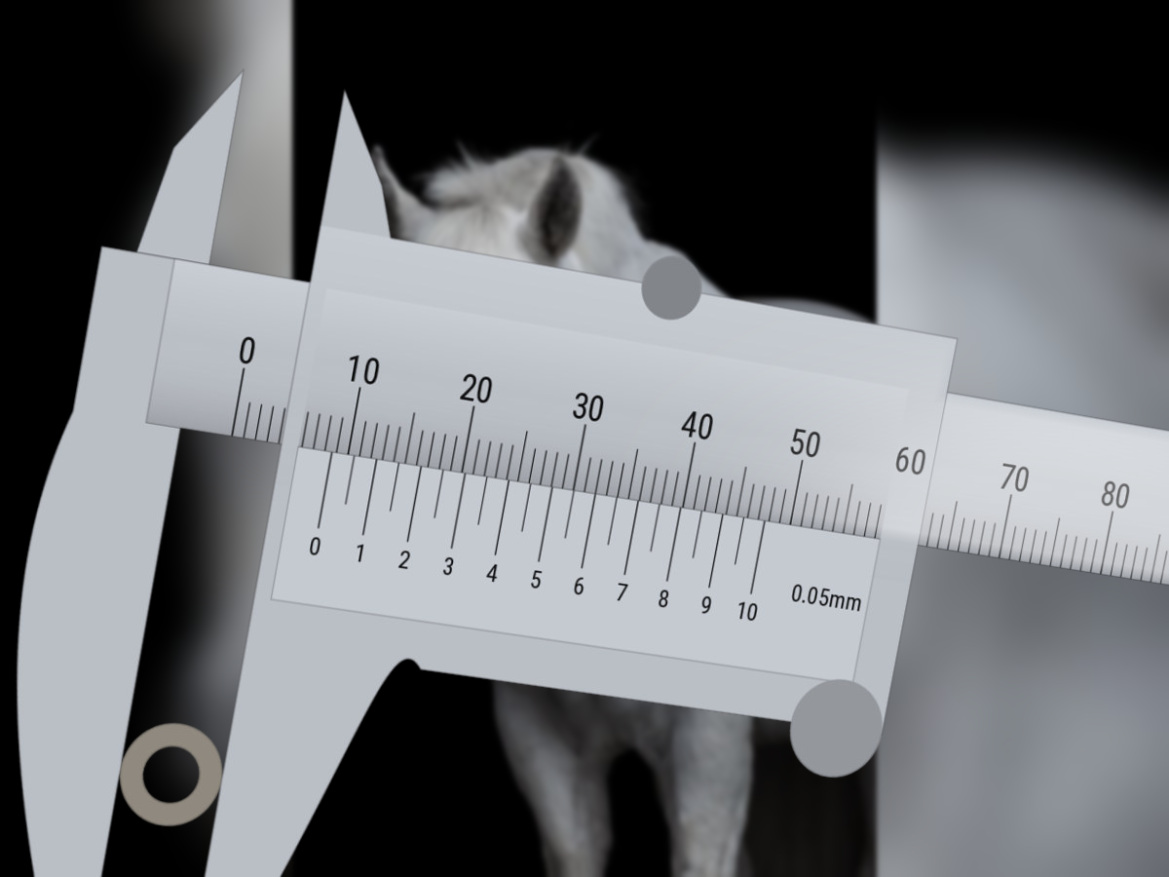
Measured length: 8.6 mm
